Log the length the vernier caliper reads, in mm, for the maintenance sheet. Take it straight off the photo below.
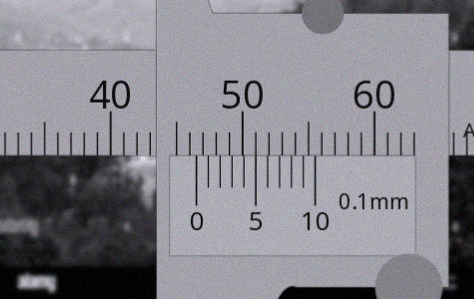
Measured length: 46.5 mm
